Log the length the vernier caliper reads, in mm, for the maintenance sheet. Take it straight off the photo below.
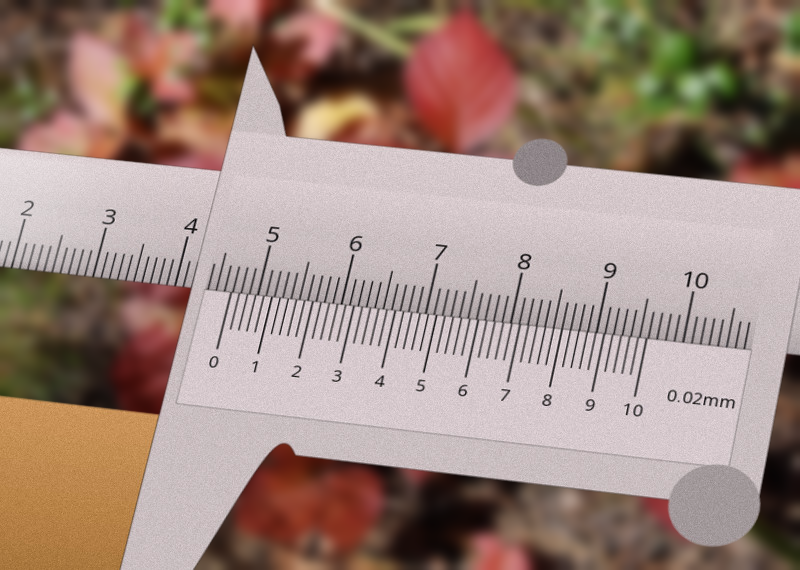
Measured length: 46.8 mm
